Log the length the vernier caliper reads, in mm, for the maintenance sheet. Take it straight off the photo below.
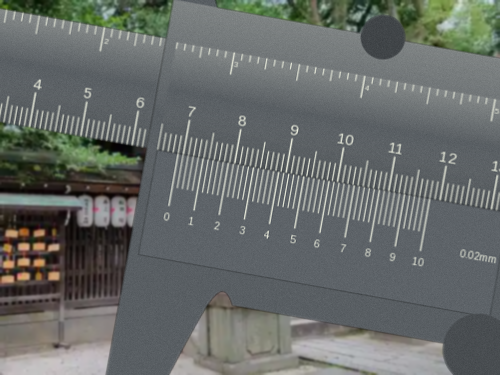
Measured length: 69.0 mm
